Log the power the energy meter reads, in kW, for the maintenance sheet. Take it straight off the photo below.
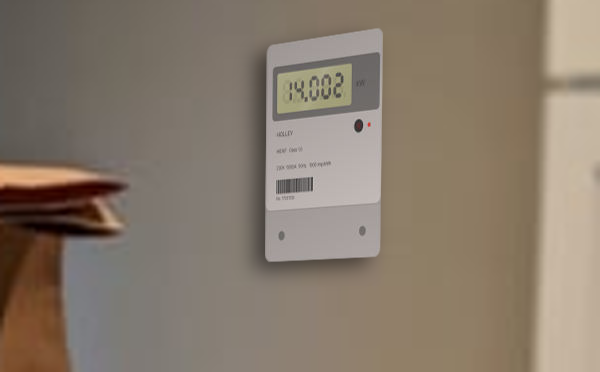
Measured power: 14.002 kW
